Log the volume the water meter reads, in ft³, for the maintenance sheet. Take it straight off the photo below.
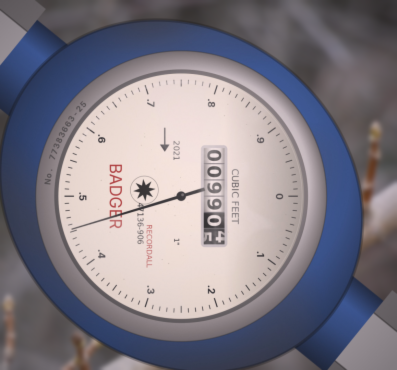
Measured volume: 9904.45 ft³
